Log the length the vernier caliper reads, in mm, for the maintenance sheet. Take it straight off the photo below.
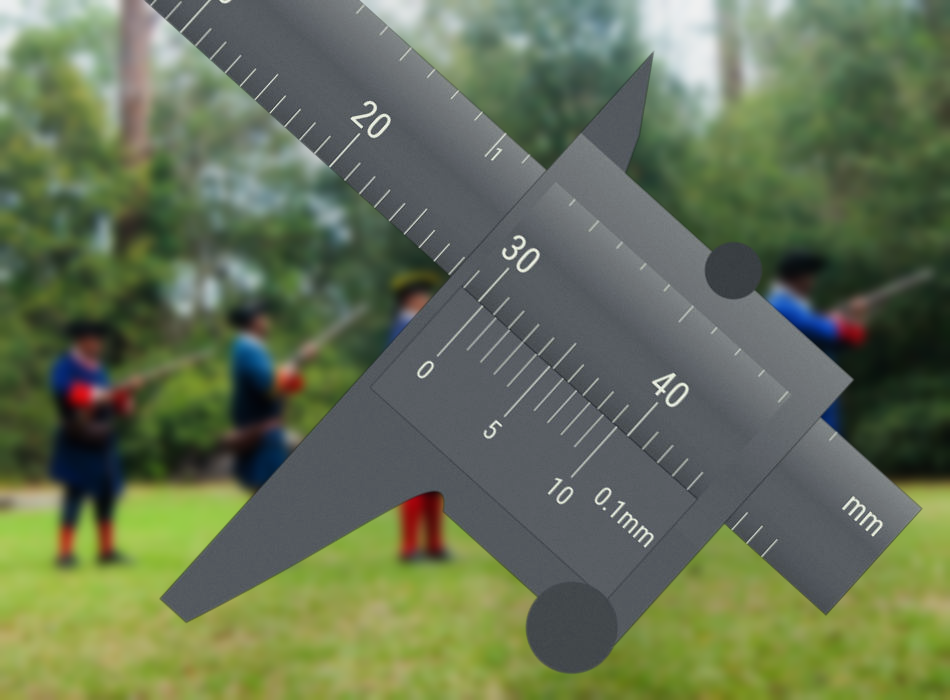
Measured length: 30.3 mm
